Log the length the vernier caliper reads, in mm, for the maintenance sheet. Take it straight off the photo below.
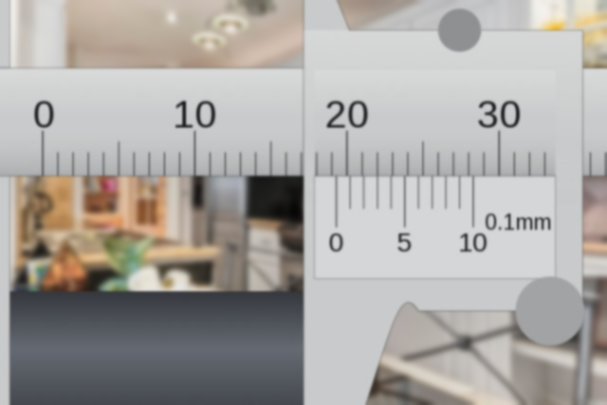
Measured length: 19.3 mm
